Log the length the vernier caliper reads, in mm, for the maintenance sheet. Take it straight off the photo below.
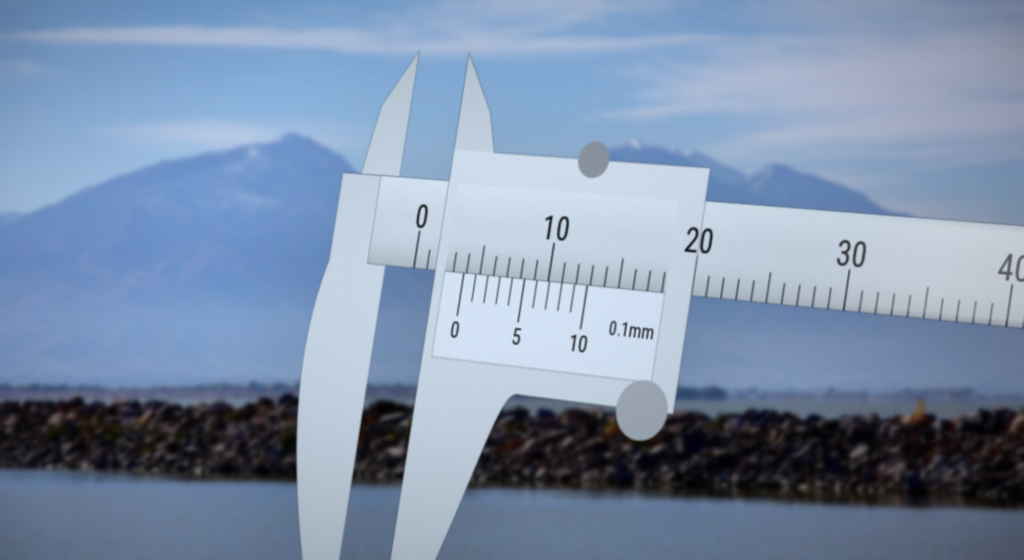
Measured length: 3.8 mm
